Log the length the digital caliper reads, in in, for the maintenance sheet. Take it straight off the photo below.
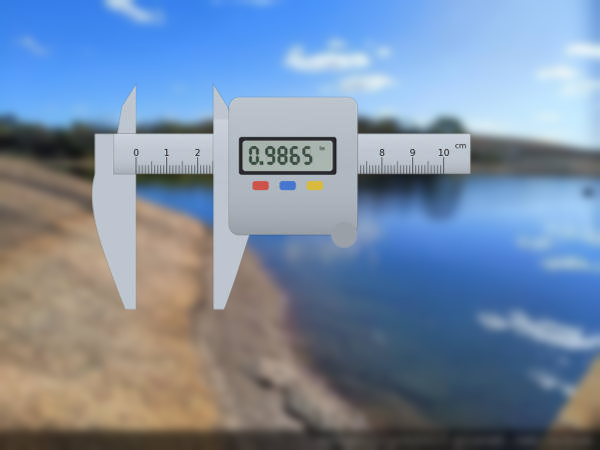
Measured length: 0.9865 in
